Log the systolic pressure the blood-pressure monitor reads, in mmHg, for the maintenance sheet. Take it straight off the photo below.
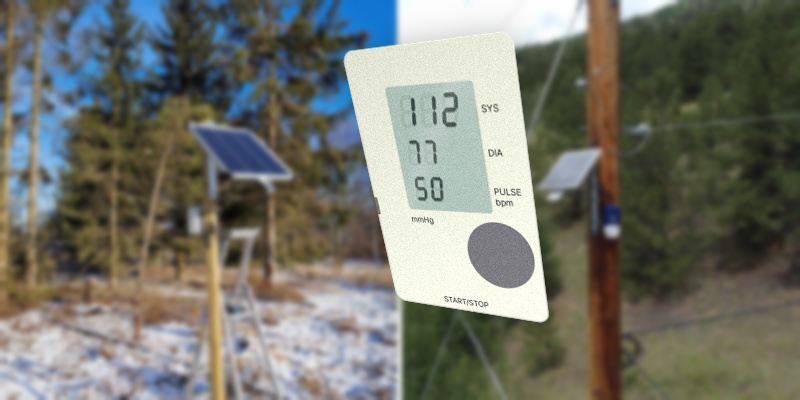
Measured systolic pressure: 112 mmHg
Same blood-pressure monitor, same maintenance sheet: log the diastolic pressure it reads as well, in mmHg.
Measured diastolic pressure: 77 mmHg
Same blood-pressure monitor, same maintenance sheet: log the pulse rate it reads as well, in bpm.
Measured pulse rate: 50 bpm
